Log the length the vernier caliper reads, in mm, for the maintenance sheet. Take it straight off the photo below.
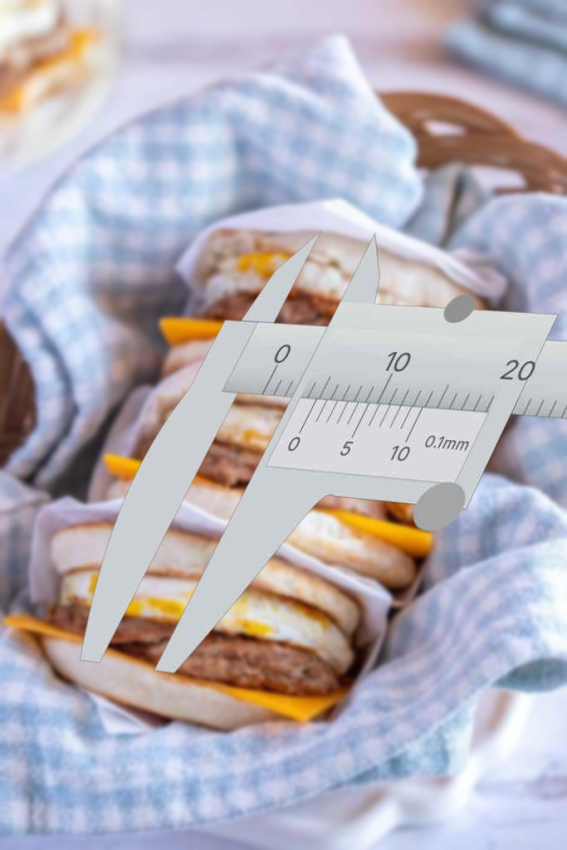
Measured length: 4.8 mm
